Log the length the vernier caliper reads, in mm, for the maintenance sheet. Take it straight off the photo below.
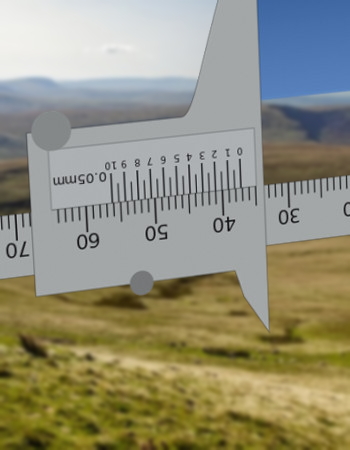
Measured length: 37.2 mm
